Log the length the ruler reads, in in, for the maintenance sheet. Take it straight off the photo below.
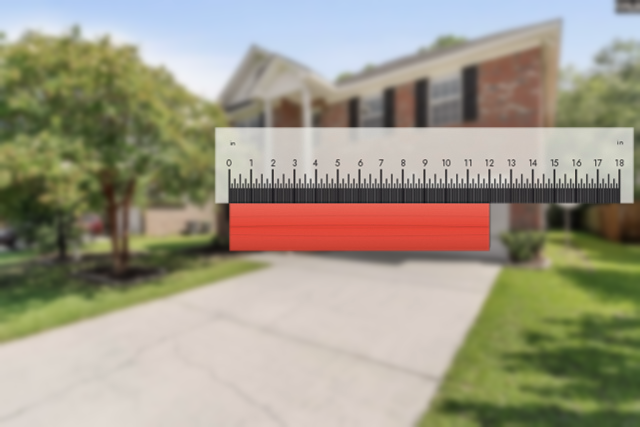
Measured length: 12 in
